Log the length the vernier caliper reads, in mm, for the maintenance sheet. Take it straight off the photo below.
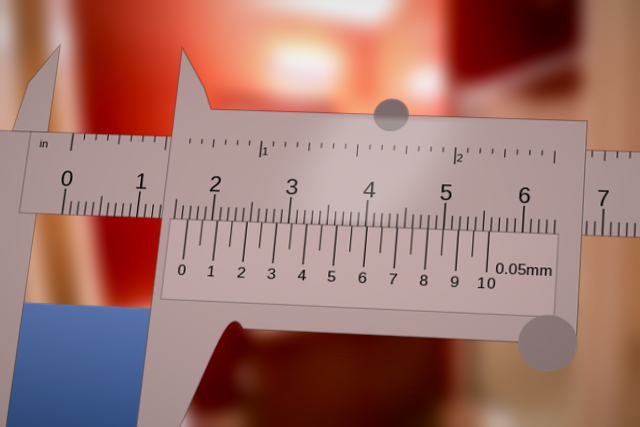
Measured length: 16.8 mm
